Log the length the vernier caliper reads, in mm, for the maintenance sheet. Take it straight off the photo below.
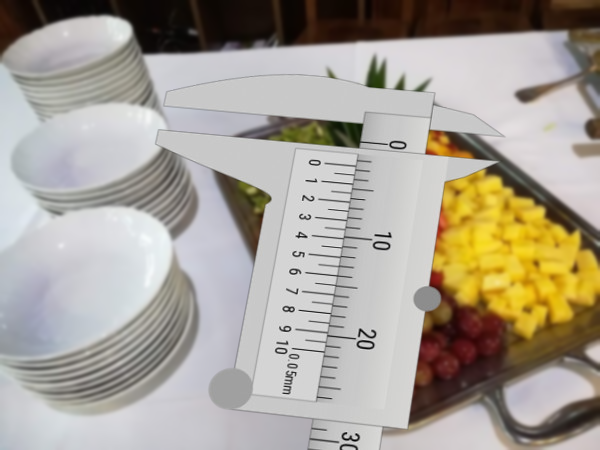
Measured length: 2.6 mm
